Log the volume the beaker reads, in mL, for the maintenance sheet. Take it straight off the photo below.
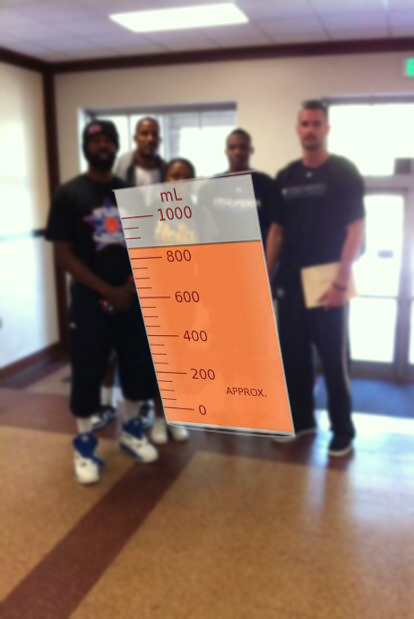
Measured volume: 850 mL
